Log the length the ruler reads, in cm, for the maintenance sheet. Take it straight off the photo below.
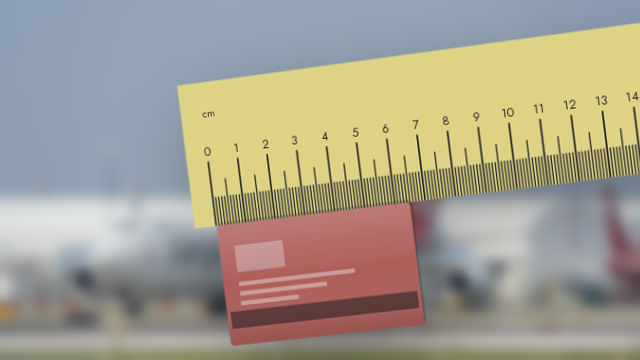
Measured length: 6.5 cm
